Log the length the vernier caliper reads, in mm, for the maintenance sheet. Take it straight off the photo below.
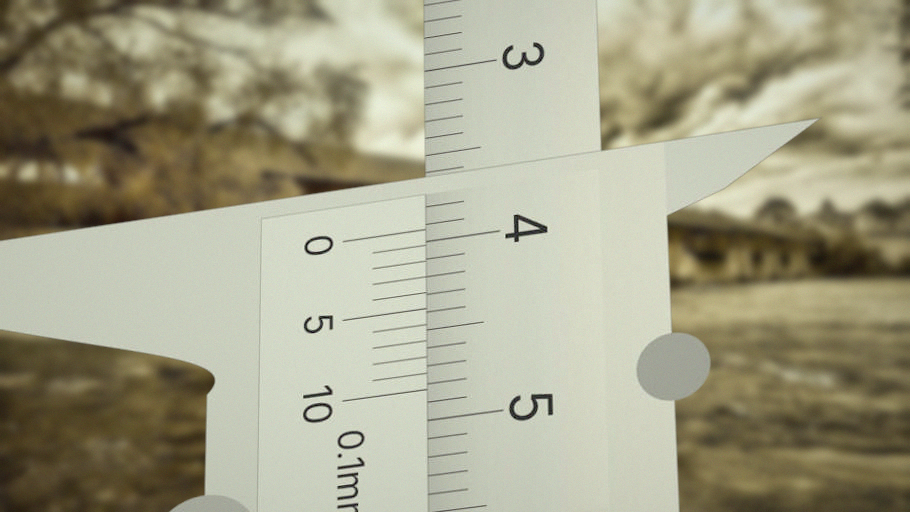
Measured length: 39.3 mm
